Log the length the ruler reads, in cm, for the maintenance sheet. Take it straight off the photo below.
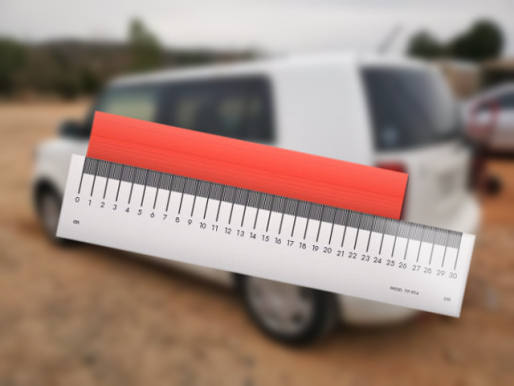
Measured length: 25 cm
